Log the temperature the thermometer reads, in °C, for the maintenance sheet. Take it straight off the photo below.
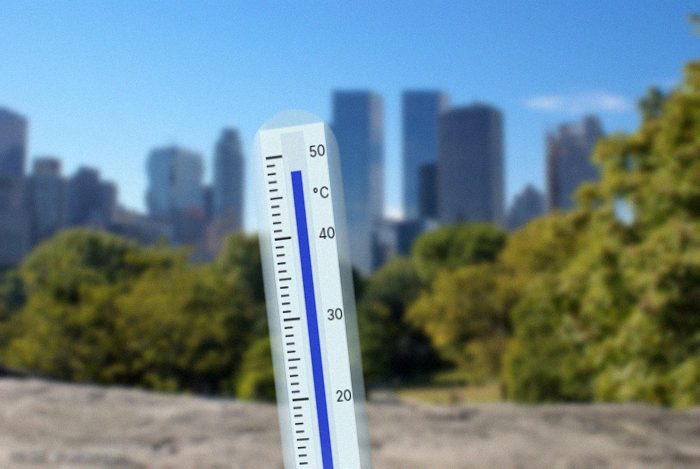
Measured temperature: 48 °C
